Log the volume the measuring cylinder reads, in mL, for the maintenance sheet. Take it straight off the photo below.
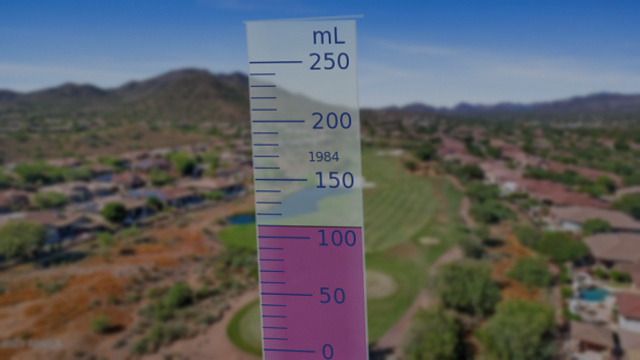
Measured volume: 110 mL
